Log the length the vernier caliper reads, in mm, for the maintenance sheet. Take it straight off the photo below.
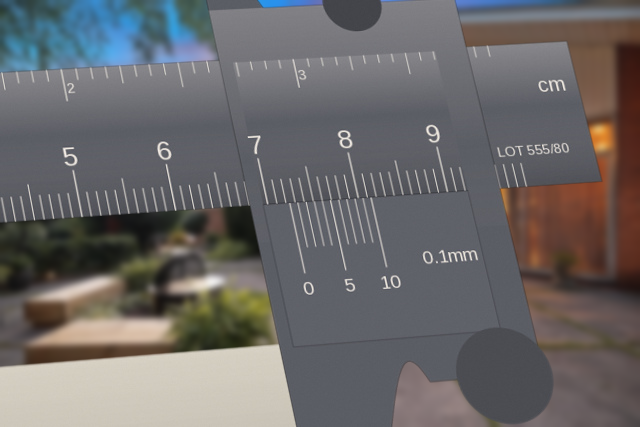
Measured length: 72.4 mm
